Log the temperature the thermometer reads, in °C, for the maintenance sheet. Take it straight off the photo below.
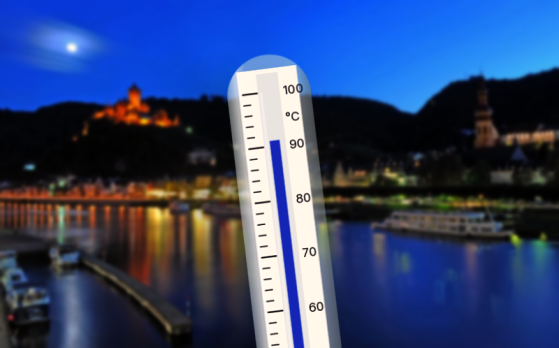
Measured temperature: 91 °C
